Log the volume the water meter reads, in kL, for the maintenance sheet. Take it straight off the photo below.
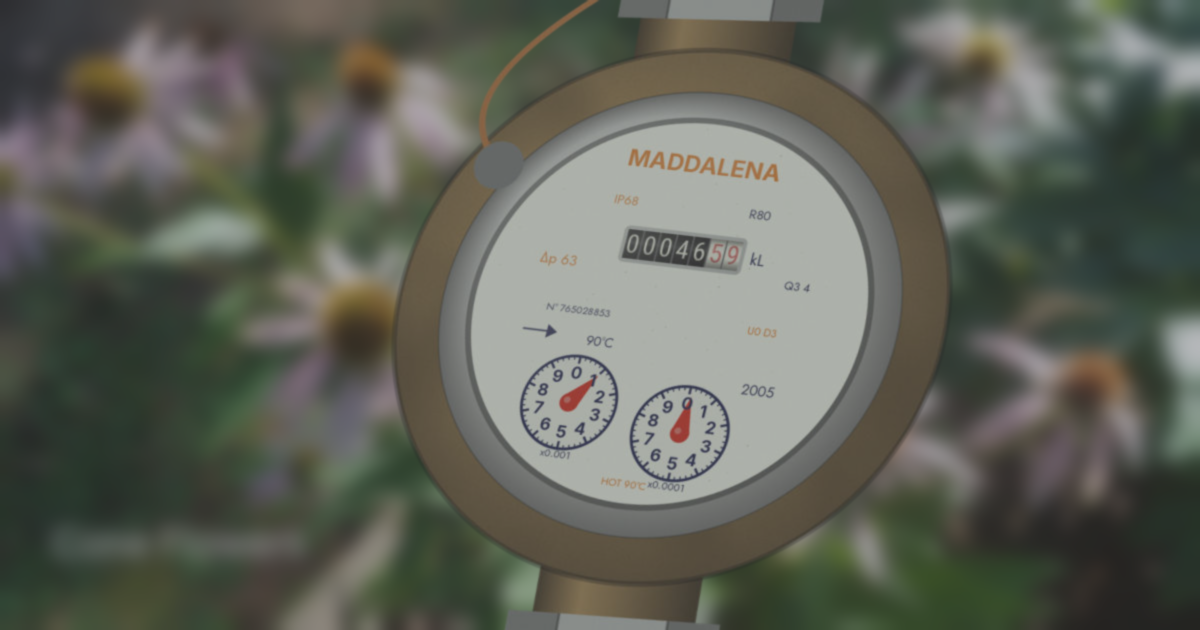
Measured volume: 46.5910 kL
